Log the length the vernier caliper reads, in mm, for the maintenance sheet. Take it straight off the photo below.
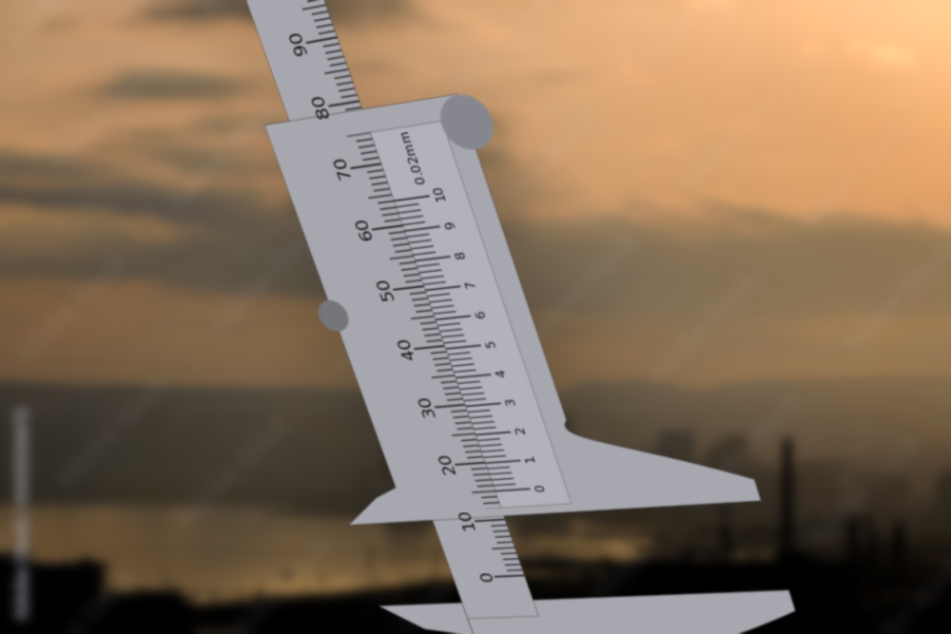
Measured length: 15.0 mm
